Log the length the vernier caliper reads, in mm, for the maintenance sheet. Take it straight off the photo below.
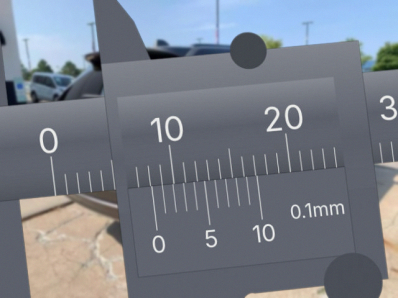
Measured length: 8.1 mm
